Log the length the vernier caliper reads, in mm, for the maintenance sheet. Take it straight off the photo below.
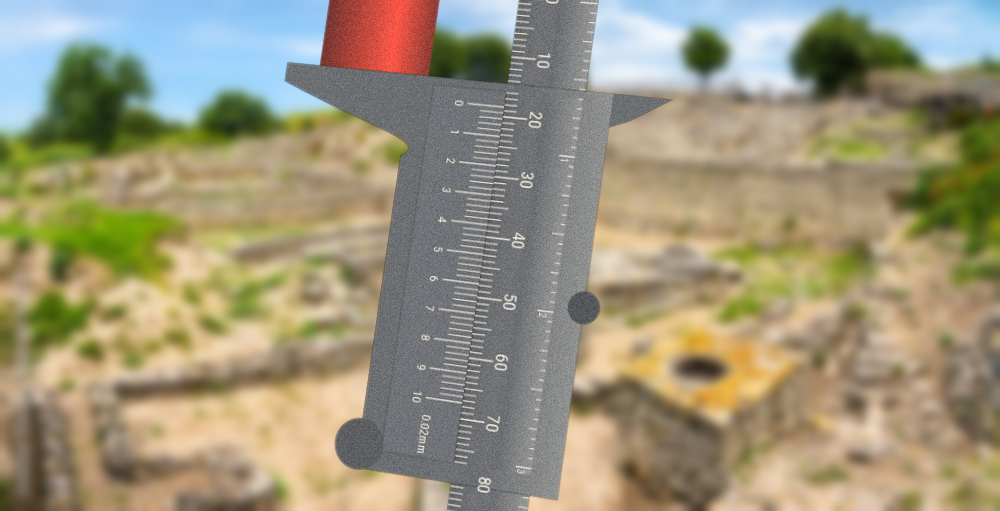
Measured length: 18.4 mm
